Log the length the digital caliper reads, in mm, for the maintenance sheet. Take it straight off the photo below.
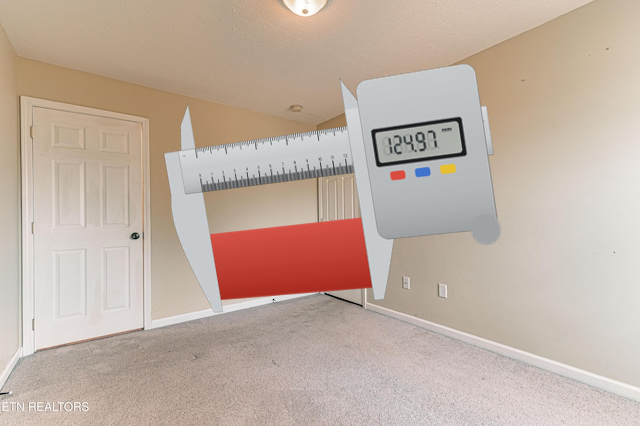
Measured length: 124.97 mm
